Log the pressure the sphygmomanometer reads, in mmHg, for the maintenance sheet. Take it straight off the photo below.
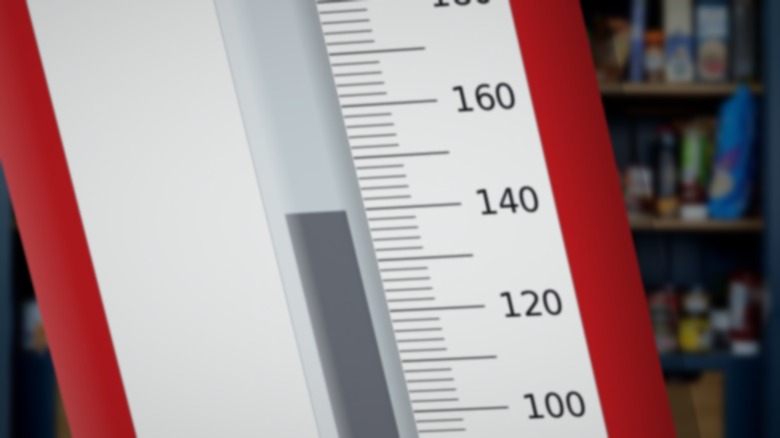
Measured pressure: 140 mmHg
